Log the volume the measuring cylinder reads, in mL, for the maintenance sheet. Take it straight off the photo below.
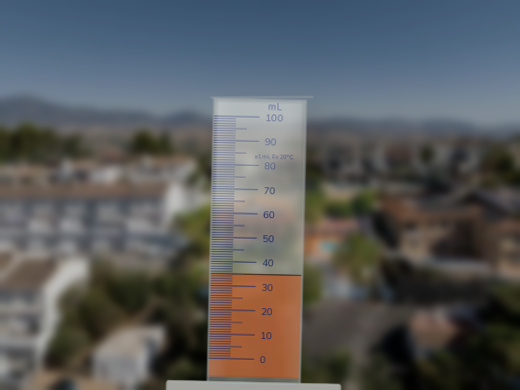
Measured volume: 35 mL
